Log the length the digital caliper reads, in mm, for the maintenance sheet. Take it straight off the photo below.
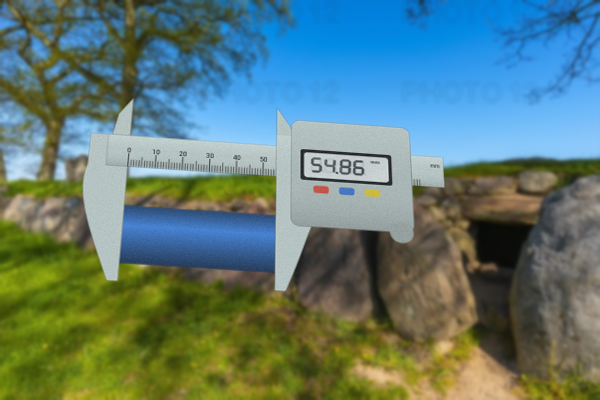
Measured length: 54.86 mm
